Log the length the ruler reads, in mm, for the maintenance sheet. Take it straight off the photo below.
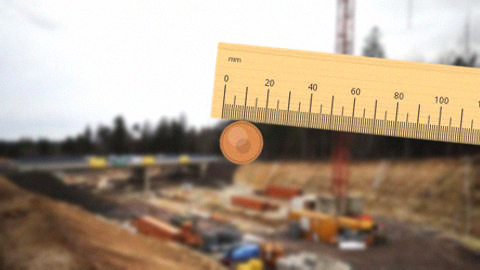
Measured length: 20 mm
